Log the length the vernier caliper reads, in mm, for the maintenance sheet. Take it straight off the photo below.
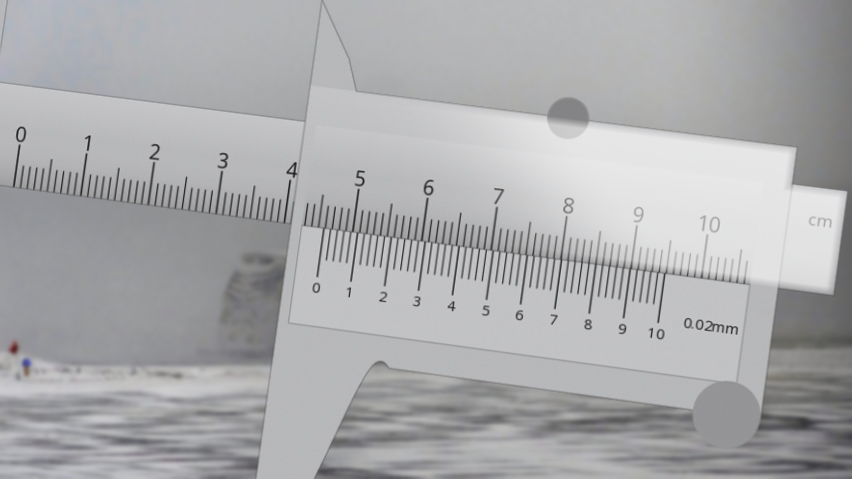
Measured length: 45.8 mm
